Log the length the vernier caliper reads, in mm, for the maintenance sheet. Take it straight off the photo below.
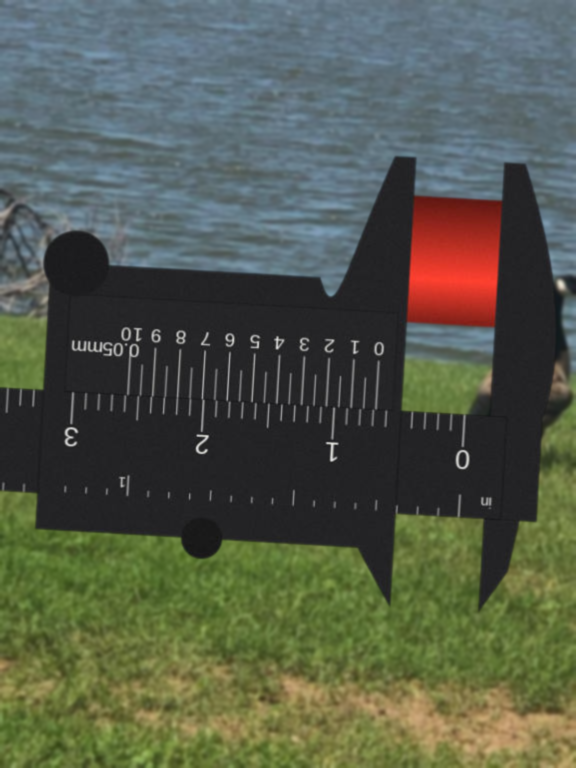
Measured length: 6.8 mm
